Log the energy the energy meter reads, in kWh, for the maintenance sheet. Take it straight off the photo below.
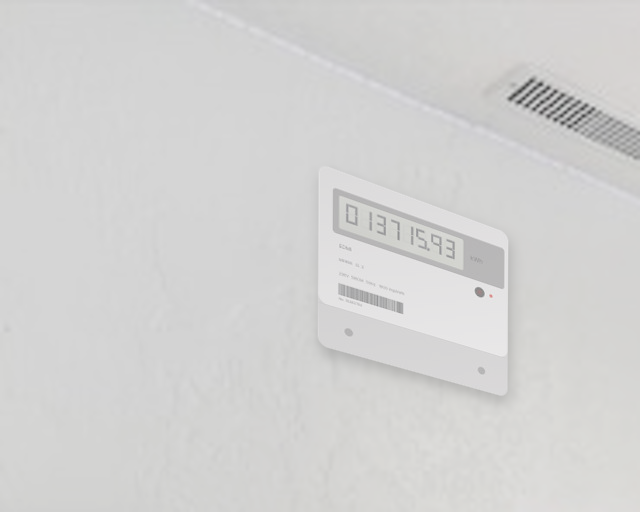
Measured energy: 13715.93 kWh
